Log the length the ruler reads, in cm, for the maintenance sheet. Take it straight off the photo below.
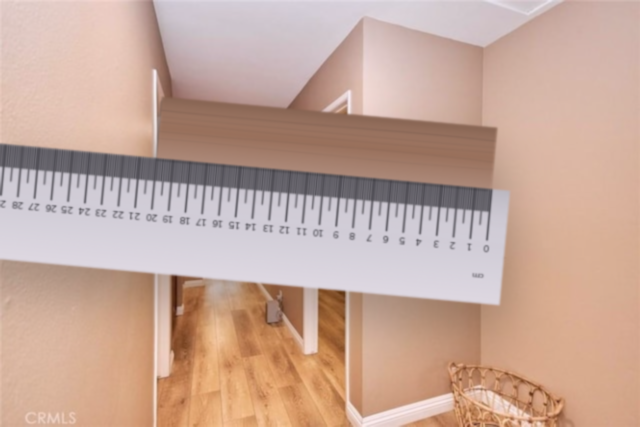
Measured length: 20 cm
